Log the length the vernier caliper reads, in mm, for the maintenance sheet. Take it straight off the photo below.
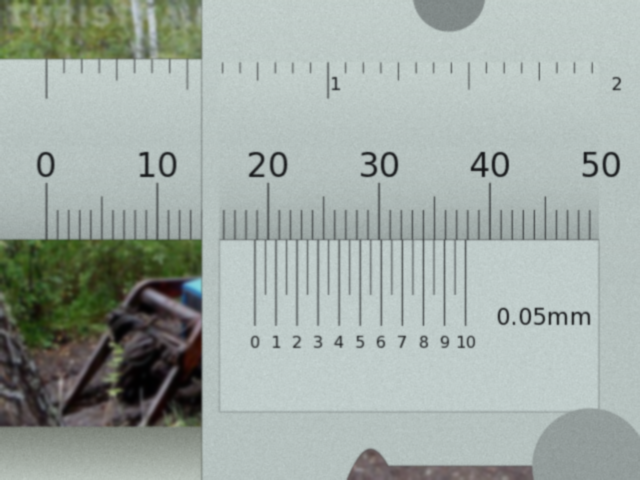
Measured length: 18.8 mm
